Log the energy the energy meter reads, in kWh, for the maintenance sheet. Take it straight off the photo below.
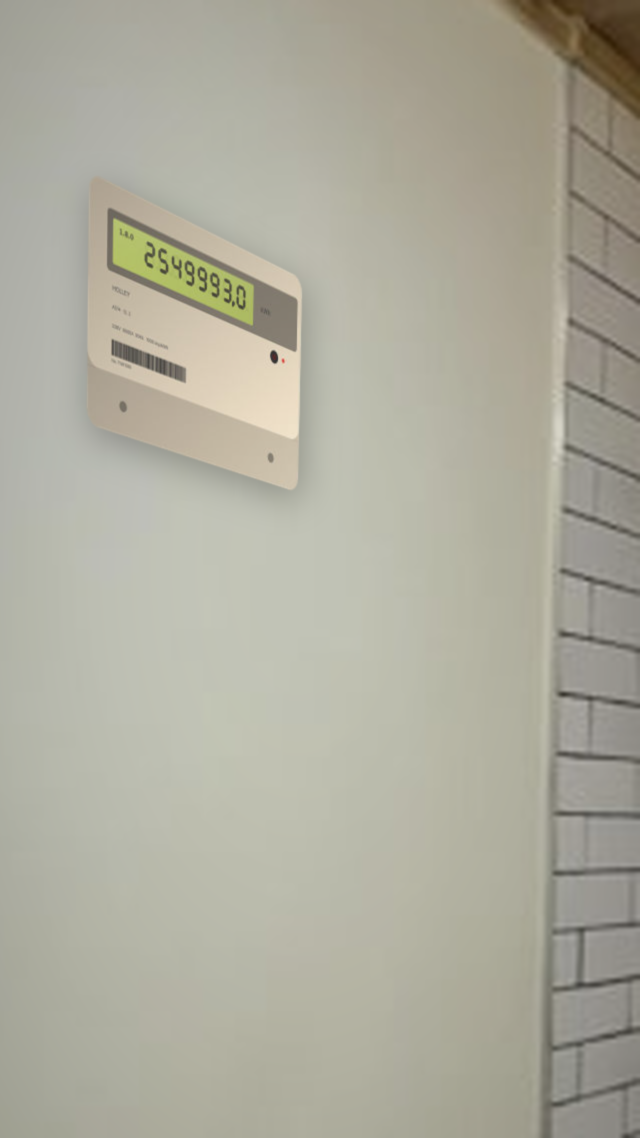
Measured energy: 2549993.0 kWh
